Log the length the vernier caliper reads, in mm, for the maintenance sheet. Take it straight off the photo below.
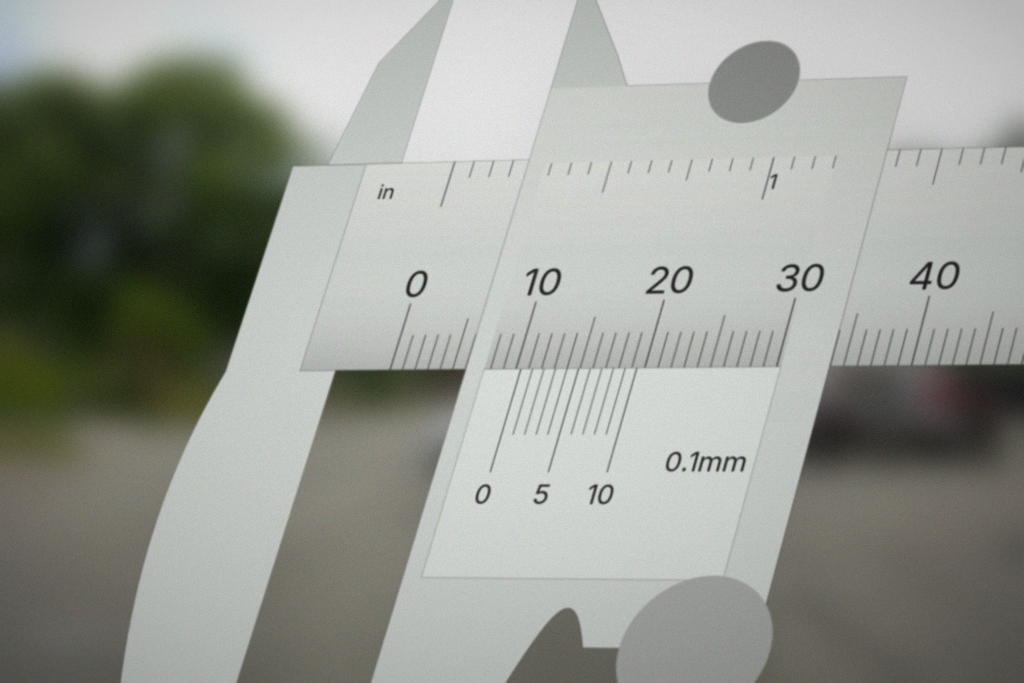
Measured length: 10.4 mm
